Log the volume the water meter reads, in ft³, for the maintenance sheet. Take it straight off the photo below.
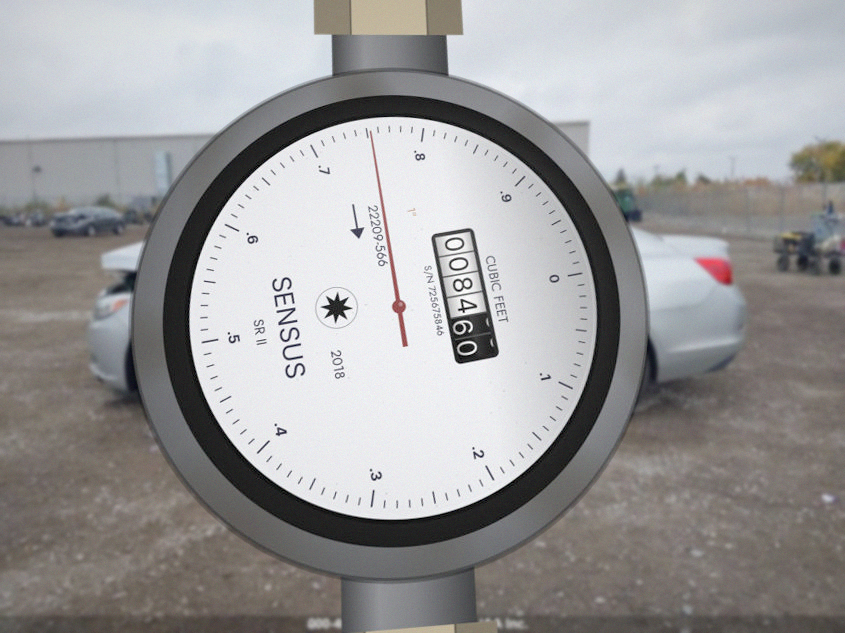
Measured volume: 8459.75 ft³
